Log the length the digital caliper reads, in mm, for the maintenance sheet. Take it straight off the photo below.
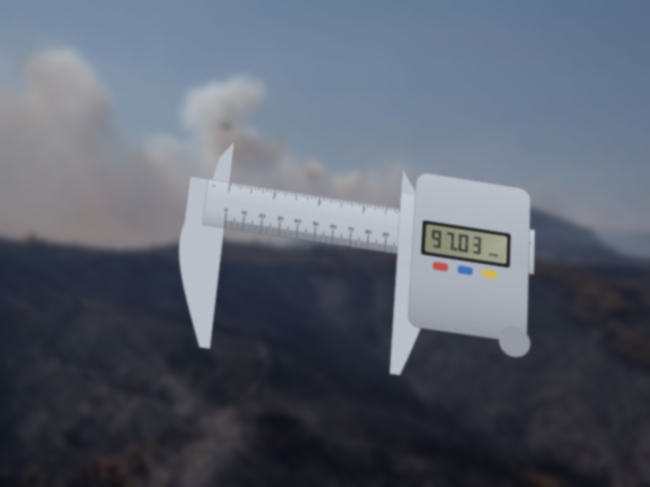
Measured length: 97.03 mm
